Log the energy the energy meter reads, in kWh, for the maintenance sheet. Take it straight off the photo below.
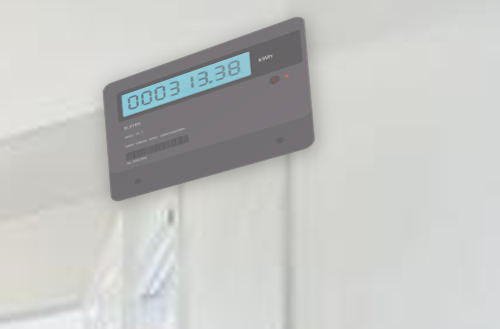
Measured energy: 313.38 kWh
